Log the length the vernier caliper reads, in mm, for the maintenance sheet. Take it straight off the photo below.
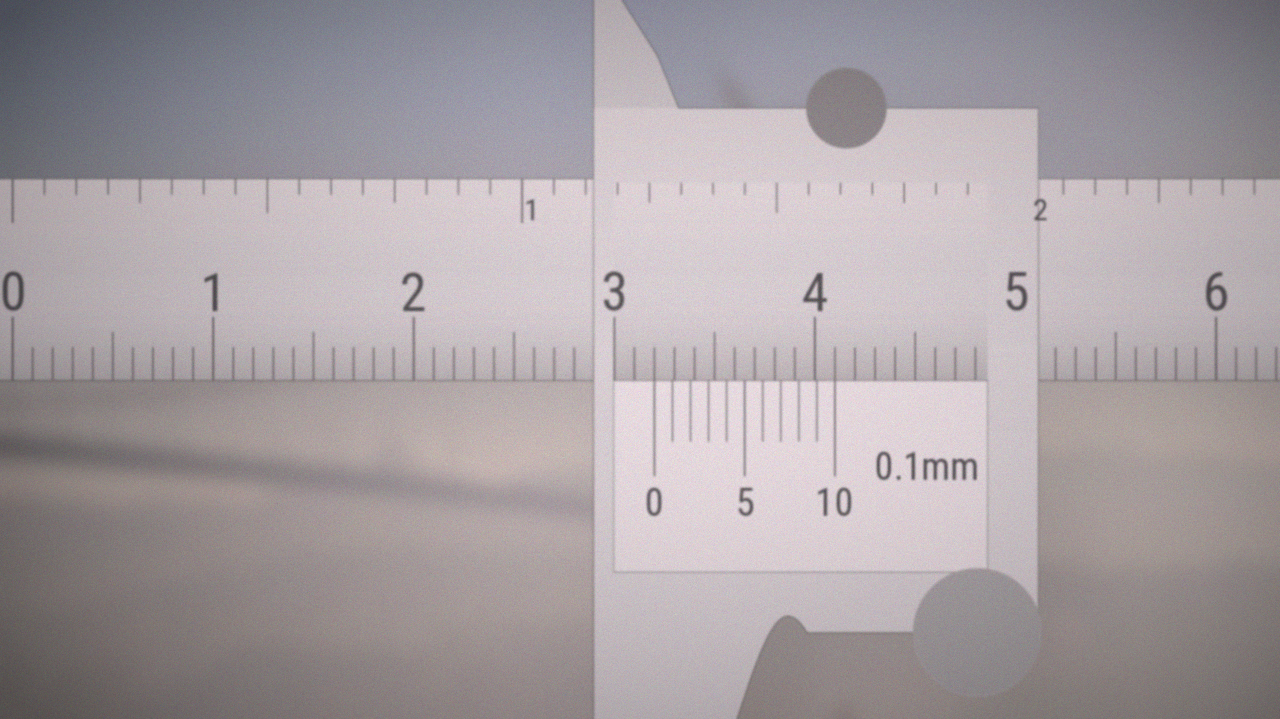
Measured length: 32.0 mm
